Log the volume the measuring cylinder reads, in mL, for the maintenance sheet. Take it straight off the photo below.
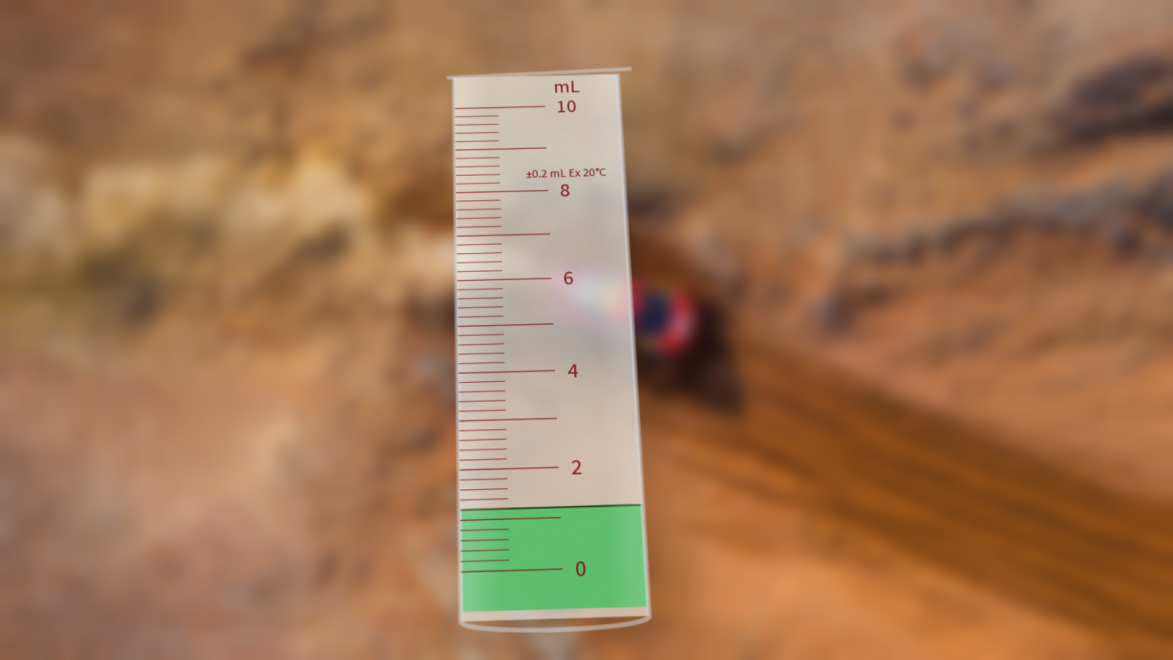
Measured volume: 1.2 mL
